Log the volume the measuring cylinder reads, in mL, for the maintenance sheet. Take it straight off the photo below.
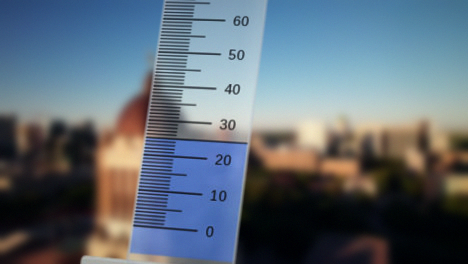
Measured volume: 25 mL
